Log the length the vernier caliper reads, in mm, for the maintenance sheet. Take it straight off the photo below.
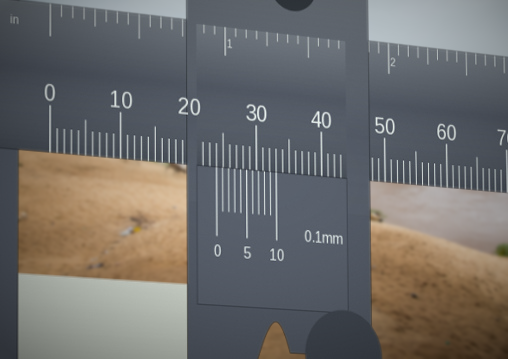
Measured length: 24.0 mm
